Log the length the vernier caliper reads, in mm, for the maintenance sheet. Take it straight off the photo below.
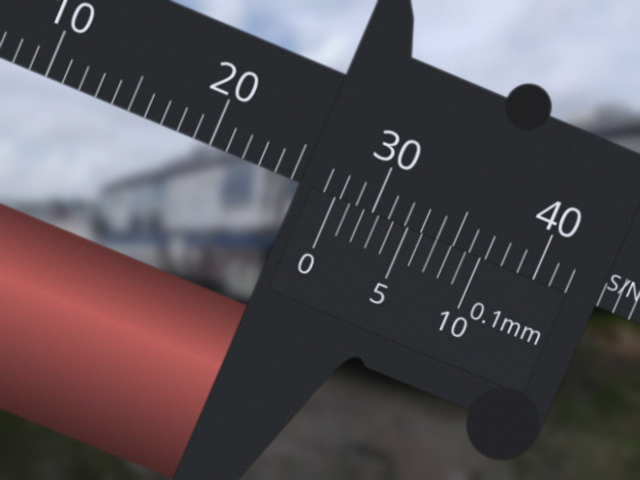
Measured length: 27.7 mm
